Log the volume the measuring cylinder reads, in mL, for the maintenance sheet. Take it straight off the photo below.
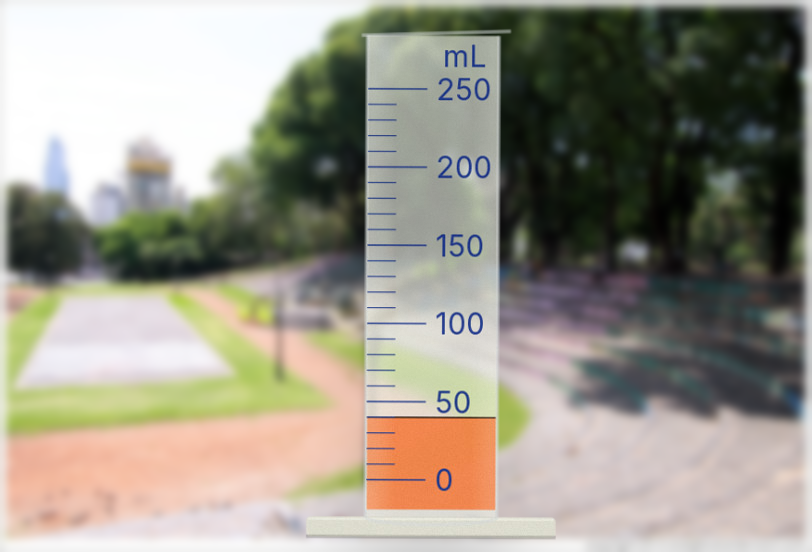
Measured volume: 40 mL
